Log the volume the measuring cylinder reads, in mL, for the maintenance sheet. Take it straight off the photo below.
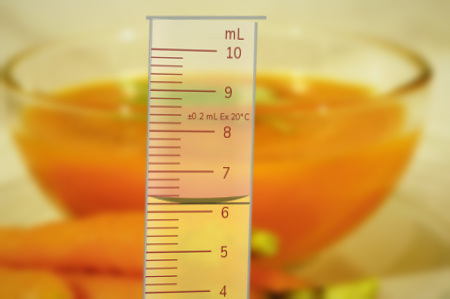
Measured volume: 6.2 mL
